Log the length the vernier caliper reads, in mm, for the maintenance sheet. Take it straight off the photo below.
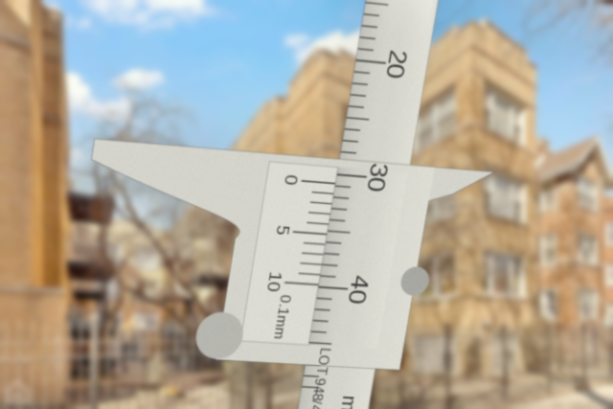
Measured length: 30.8 mm
